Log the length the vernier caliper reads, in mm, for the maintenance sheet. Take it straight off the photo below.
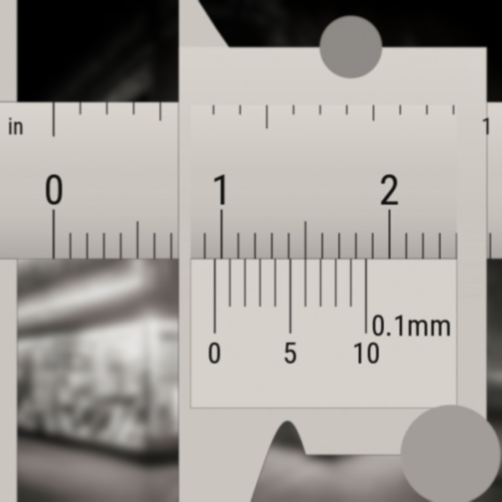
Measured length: 9.6 mm
